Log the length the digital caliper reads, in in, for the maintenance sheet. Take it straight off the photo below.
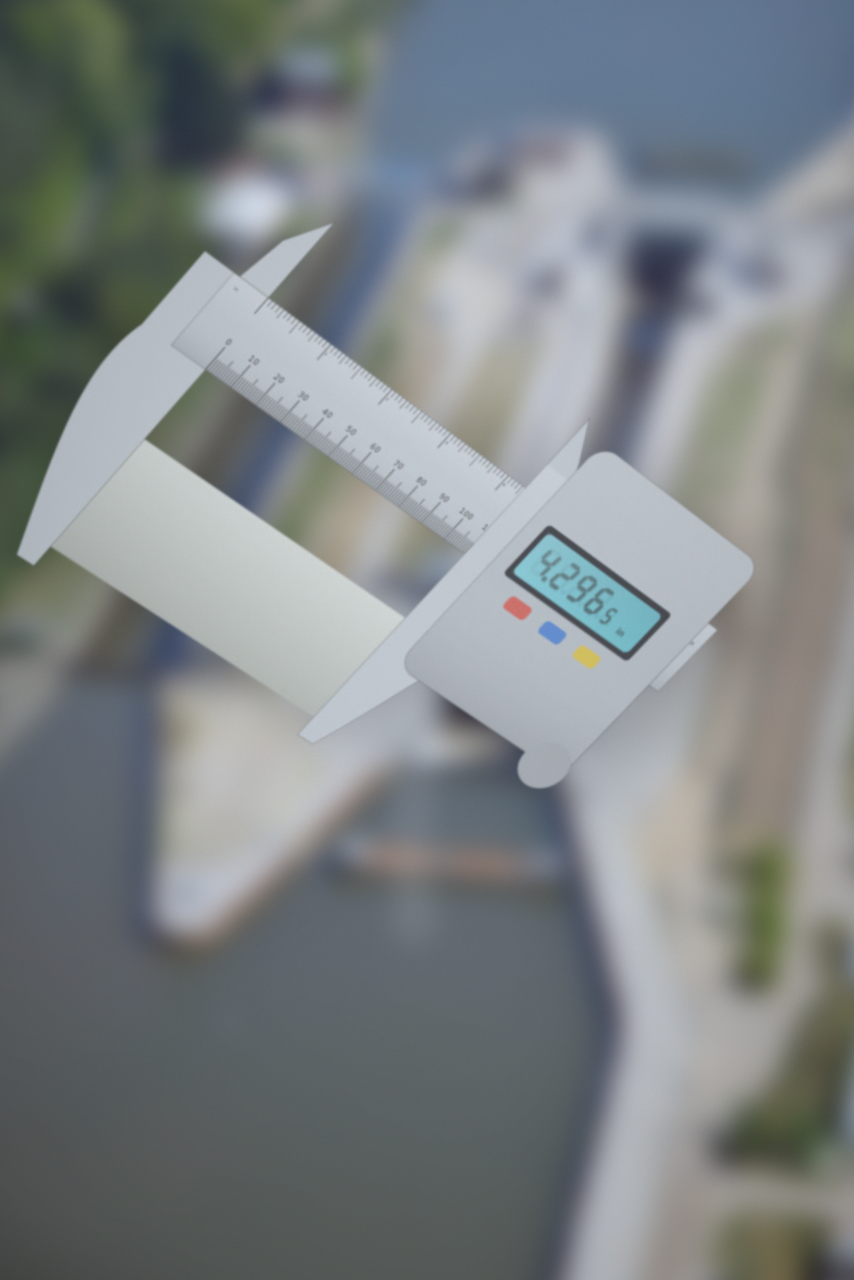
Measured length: 4.2965 in
